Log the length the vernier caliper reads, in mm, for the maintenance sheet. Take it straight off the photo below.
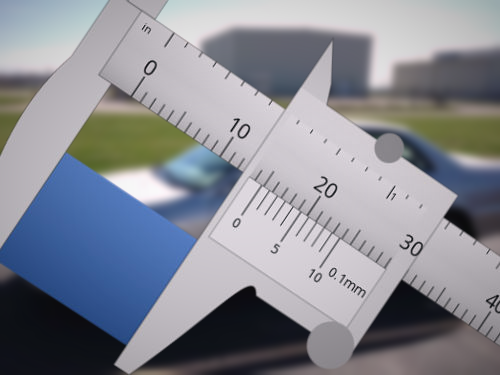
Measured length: 14.8 mm
